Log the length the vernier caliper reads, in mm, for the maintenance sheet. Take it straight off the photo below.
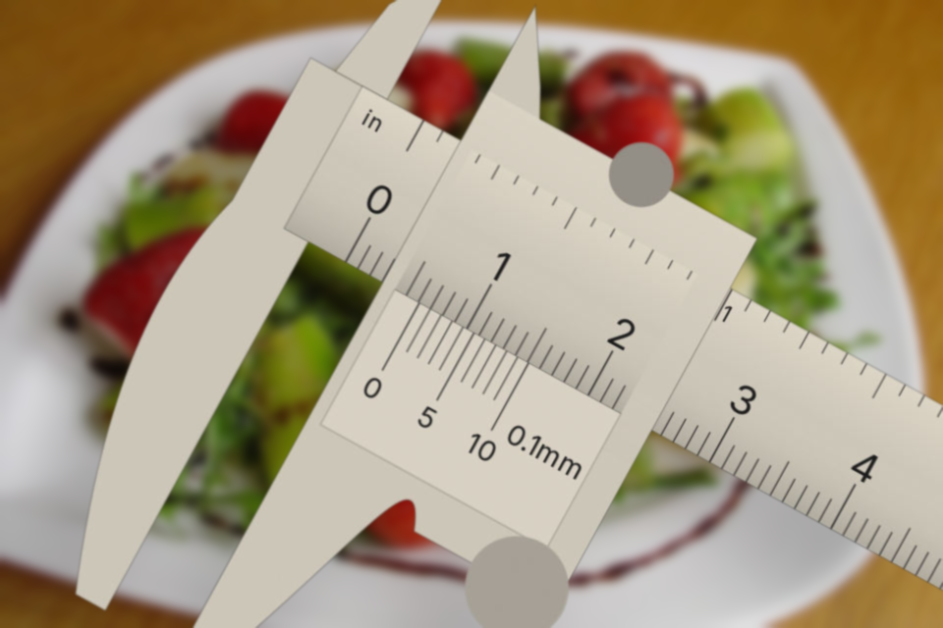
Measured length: 6.1 mm
